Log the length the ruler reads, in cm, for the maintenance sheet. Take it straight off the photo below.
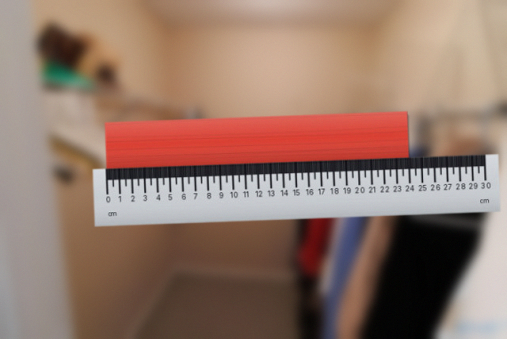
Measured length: 24 cm
